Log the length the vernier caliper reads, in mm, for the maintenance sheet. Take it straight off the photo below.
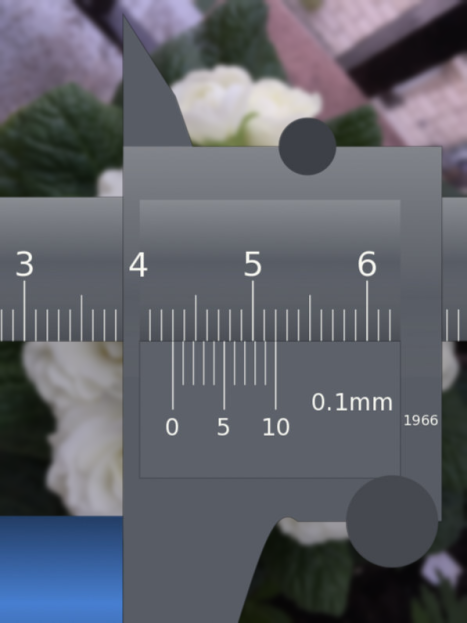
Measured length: 43.0 mm
